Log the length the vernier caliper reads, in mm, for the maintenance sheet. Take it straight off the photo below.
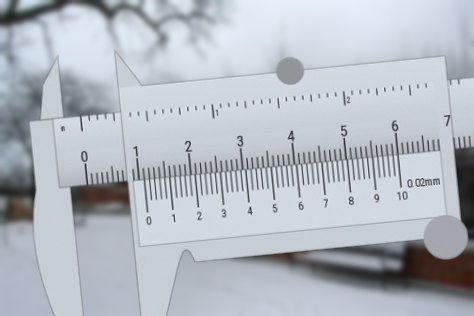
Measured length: 11.0 mm
